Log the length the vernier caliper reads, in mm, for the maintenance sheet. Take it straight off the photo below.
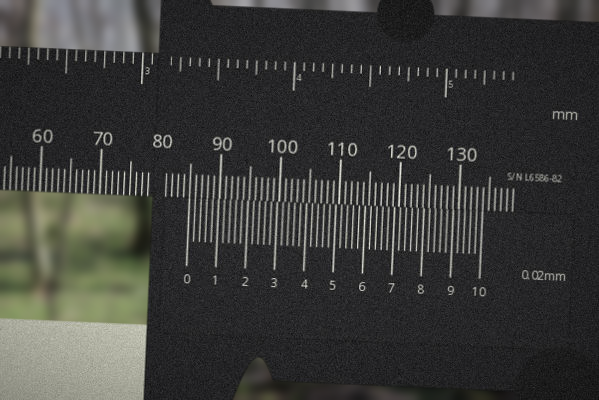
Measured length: 85.0 mm
